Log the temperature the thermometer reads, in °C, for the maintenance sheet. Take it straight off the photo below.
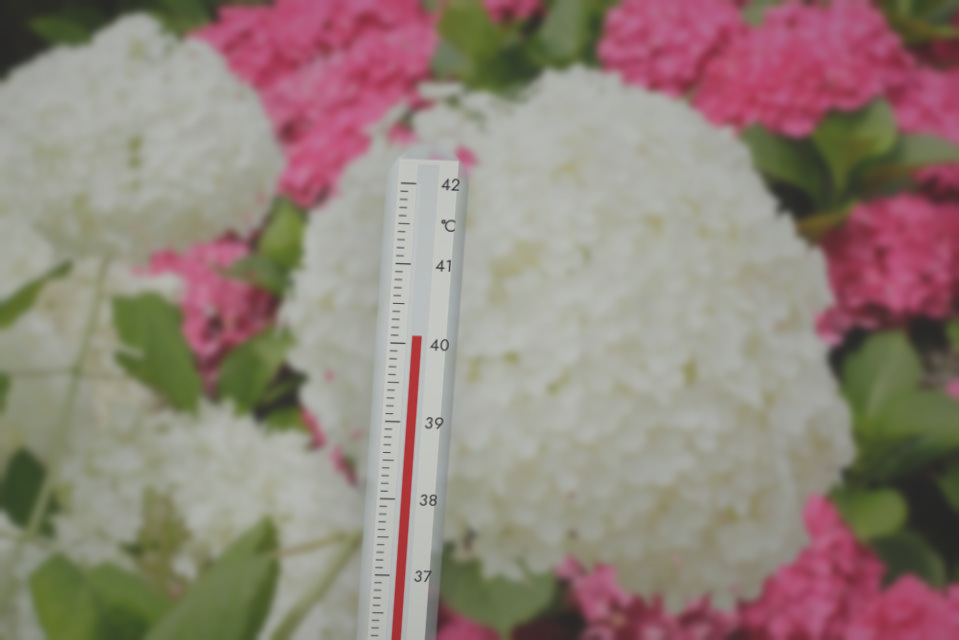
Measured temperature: 40.1 °C
